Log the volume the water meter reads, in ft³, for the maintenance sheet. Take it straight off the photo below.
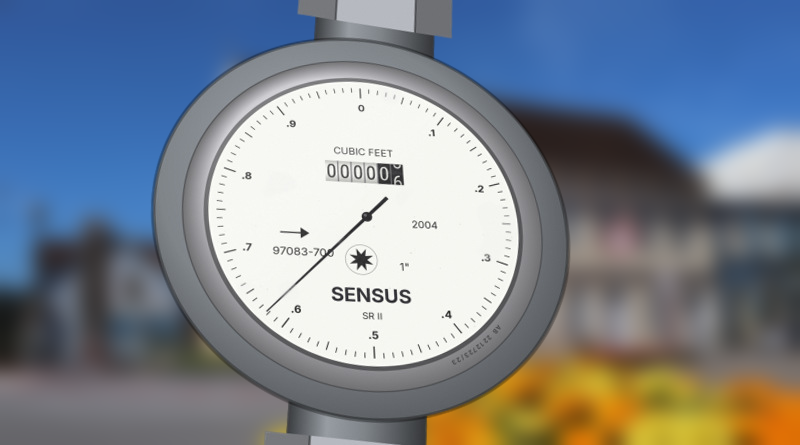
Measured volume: 5.62 ft³
